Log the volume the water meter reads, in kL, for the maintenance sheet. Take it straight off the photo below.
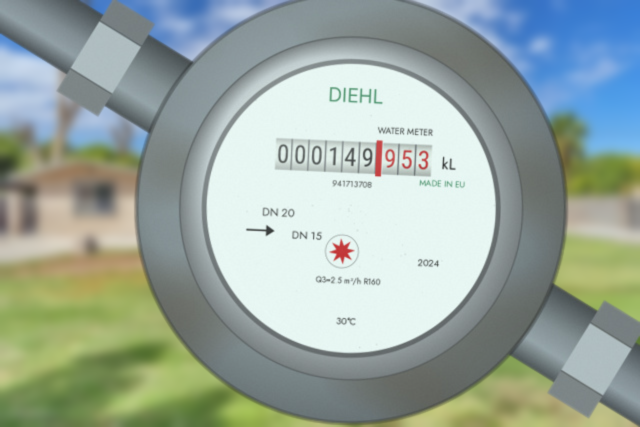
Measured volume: 149.953 kL
